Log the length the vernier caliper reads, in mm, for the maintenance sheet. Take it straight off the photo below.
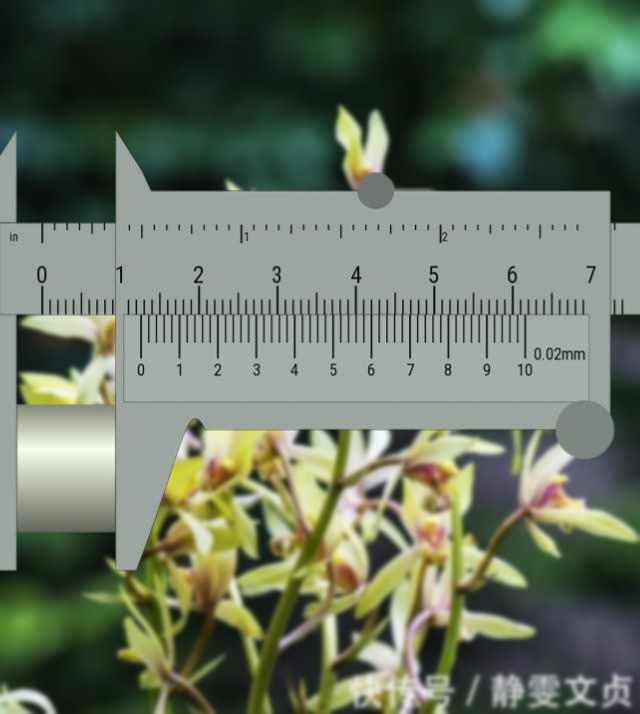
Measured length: 12.6 mm
